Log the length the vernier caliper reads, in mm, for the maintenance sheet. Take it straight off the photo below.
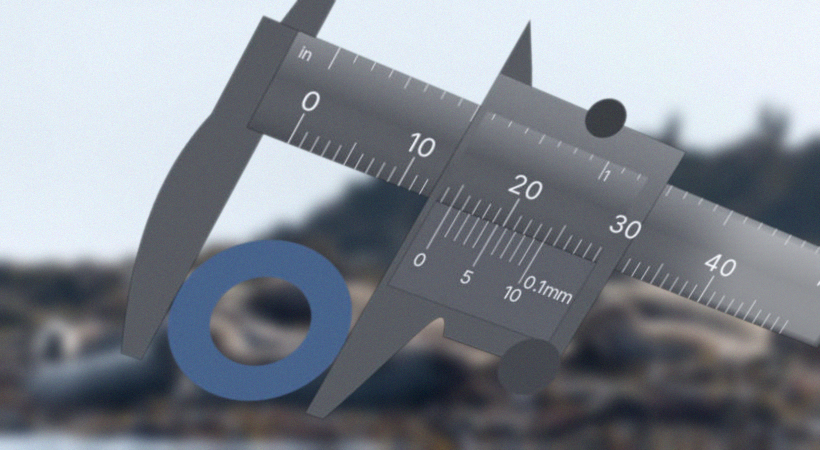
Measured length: 15.0 mm
